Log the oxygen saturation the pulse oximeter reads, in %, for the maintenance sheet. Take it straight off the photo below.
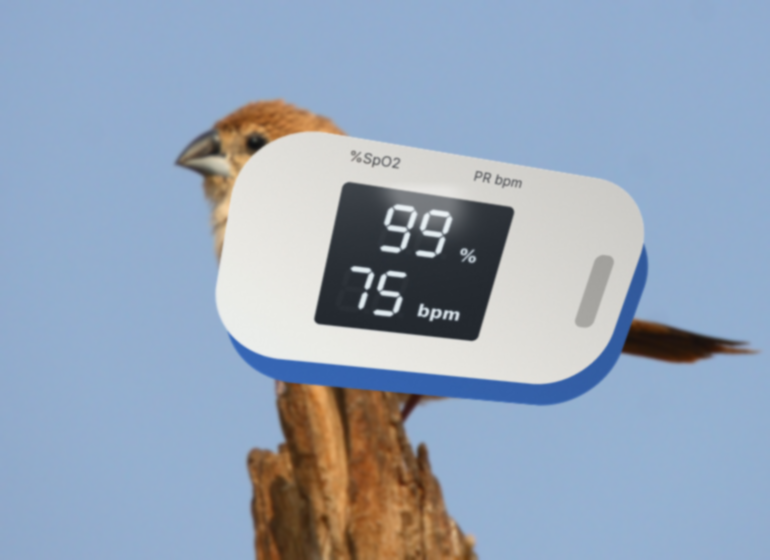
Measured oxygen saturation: 99 %
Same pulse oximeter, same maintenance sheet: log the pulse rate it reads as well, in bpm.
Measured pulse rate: 75 bpm
